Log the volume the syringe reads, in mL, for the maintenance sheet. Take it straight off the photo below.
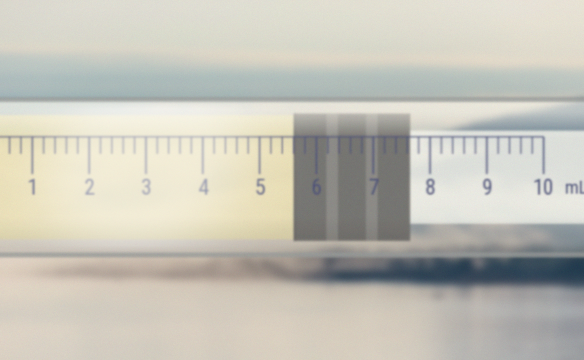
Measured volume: 5.6 mL
